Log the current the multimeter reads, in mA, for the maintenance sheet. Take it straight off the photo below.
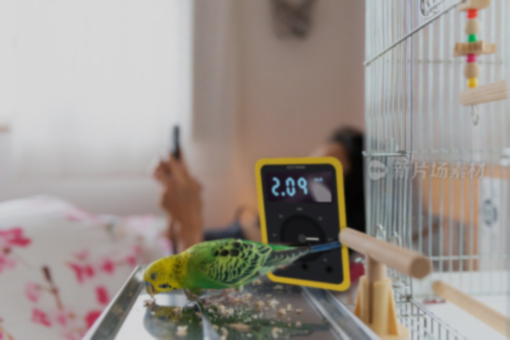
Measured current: 2.09 mA
